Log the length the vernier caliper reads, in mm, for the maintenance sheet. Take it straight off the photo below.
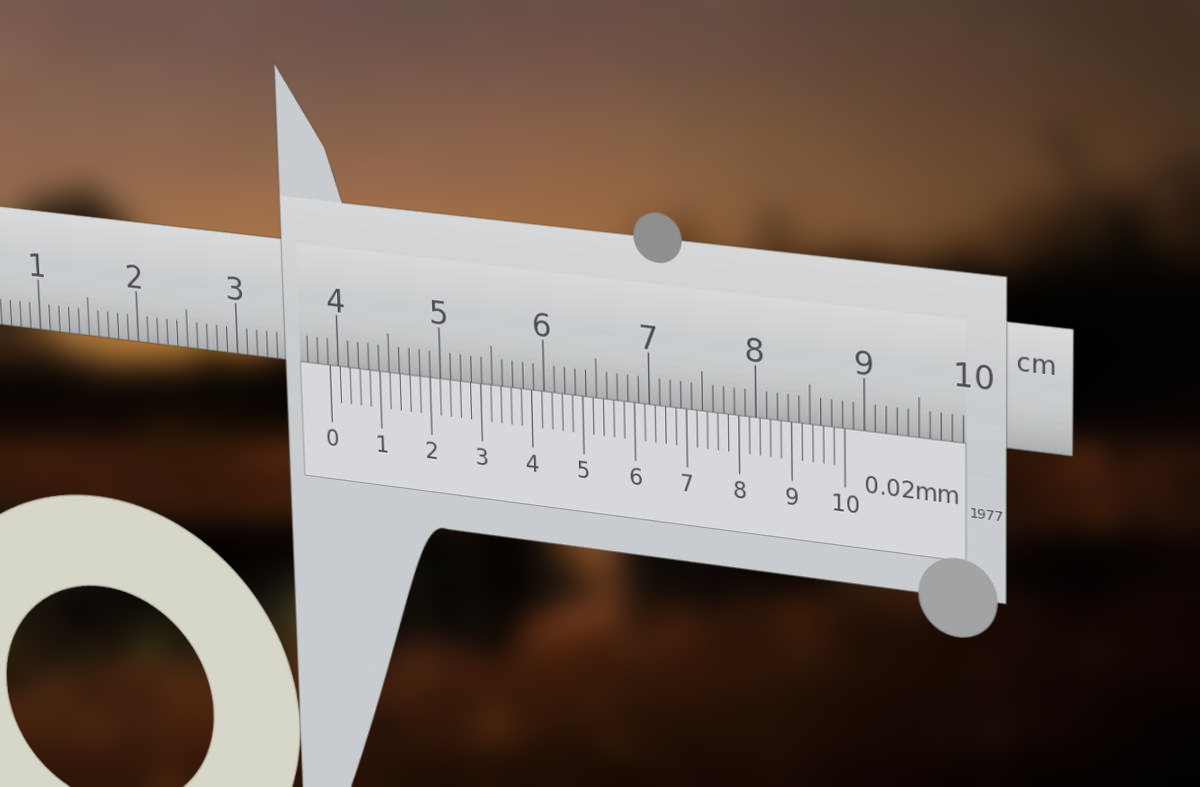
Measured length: 39.2 mm
